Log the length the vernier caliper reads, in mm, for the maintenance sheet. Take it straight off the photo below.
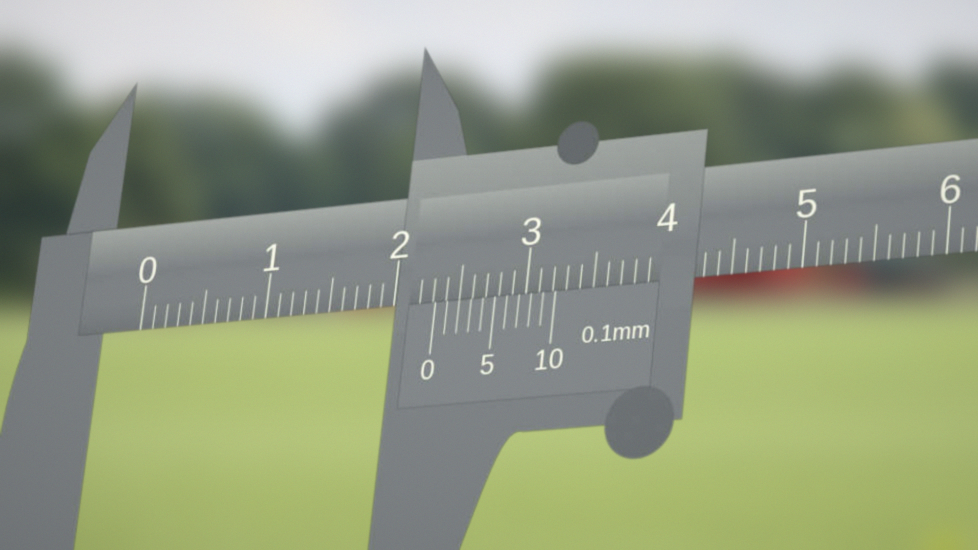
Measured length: 23.2 mm
